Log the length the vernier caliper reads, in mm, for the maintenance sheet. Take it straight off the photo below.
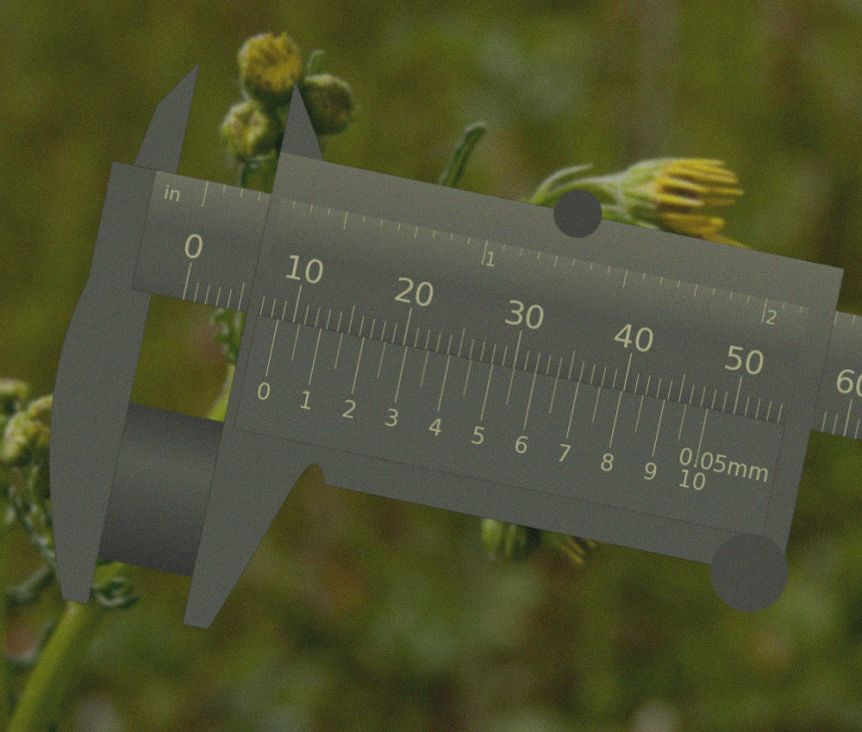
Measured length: 8.6 mm
